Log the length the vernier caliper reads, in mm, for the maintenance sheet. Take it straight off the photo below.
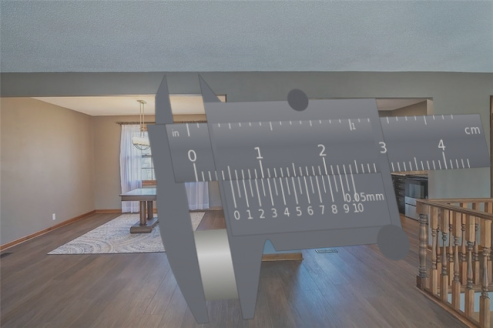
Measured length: 5.0 mm
